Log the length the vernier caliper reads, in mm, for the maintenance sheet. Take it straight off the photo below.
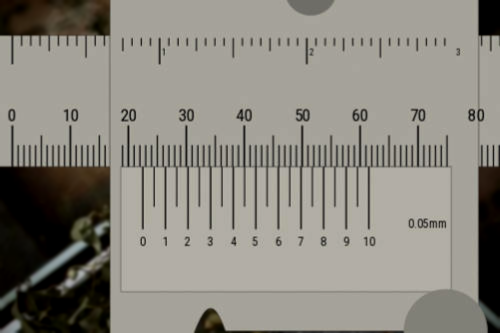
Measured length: 22.5 mm
